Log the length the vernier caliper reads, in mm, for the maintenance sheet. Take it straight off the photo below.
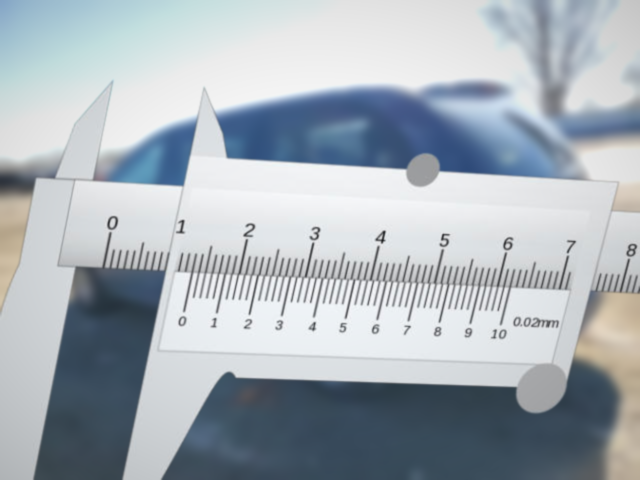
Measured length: 13.0 mm
